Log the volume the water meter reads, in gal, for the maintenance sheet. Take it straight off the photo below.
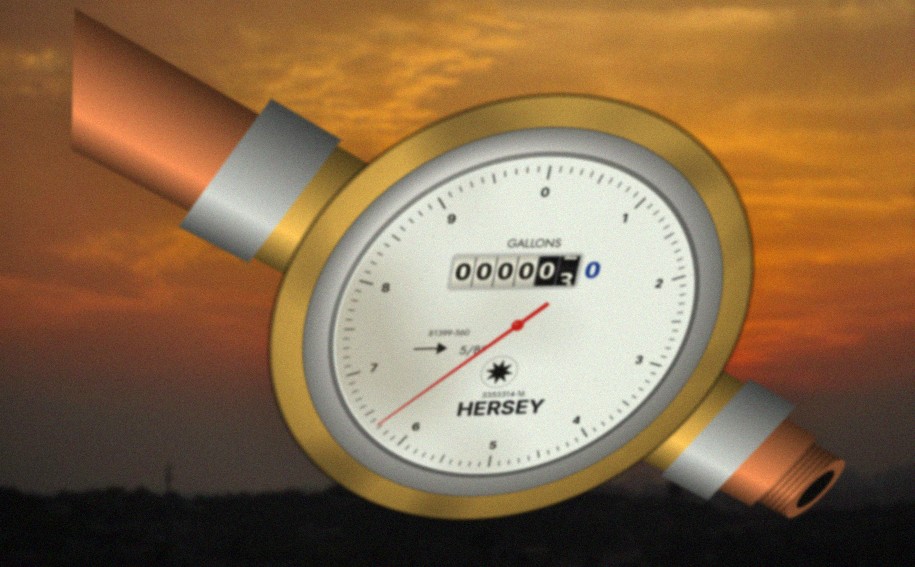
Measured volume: 26.3 gal
